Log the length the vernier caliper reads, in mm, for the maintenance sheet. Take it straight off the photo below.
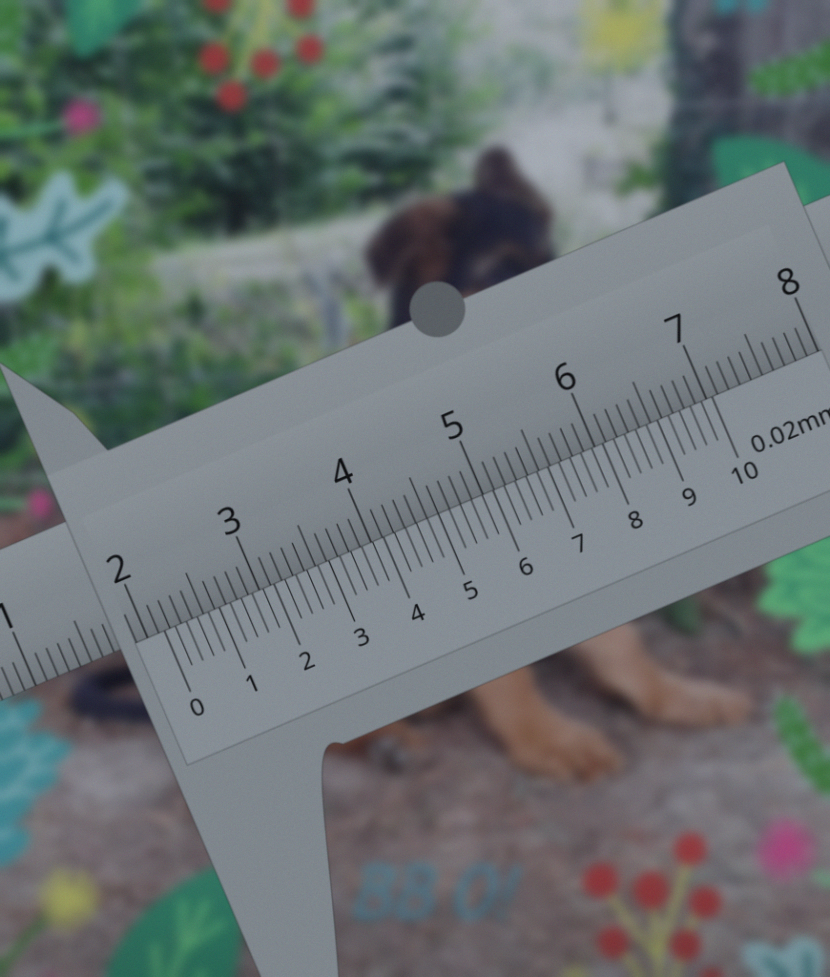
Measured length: 21.5 mm
